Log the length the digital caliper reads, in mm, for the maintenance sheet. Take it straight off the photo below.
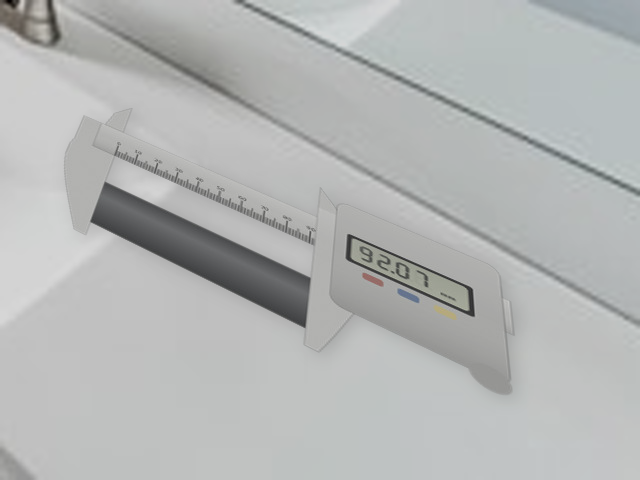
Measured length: 92.07 mm
